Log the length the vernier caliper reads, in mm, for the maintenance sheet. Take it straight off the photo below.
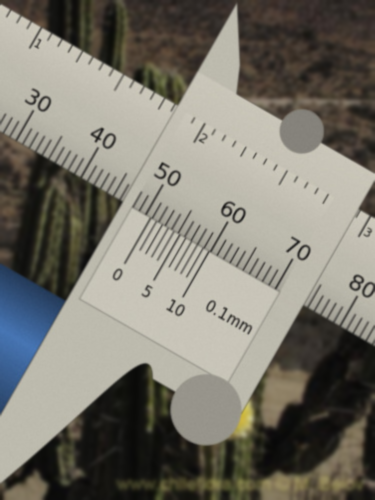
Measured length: 50.8 mm
